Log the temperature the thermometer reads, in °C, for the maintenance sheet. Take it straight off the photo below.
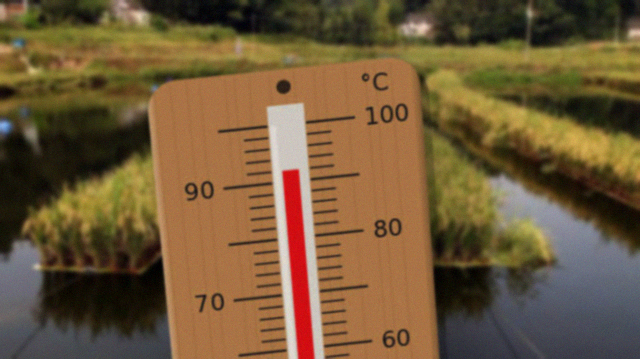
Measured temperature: 92 °C
